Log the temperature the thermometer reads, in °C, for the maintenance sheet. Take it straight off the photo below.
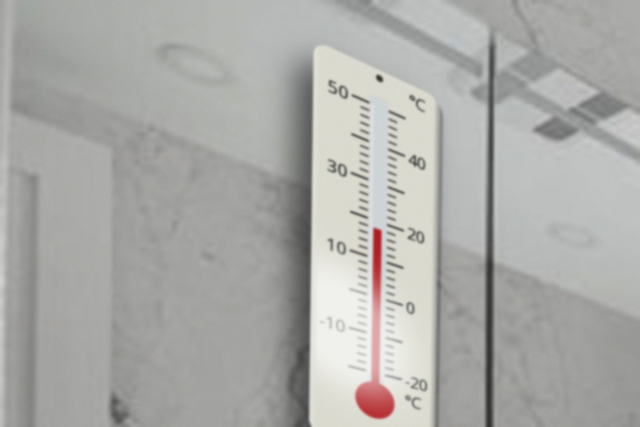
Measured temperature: 18 °C
